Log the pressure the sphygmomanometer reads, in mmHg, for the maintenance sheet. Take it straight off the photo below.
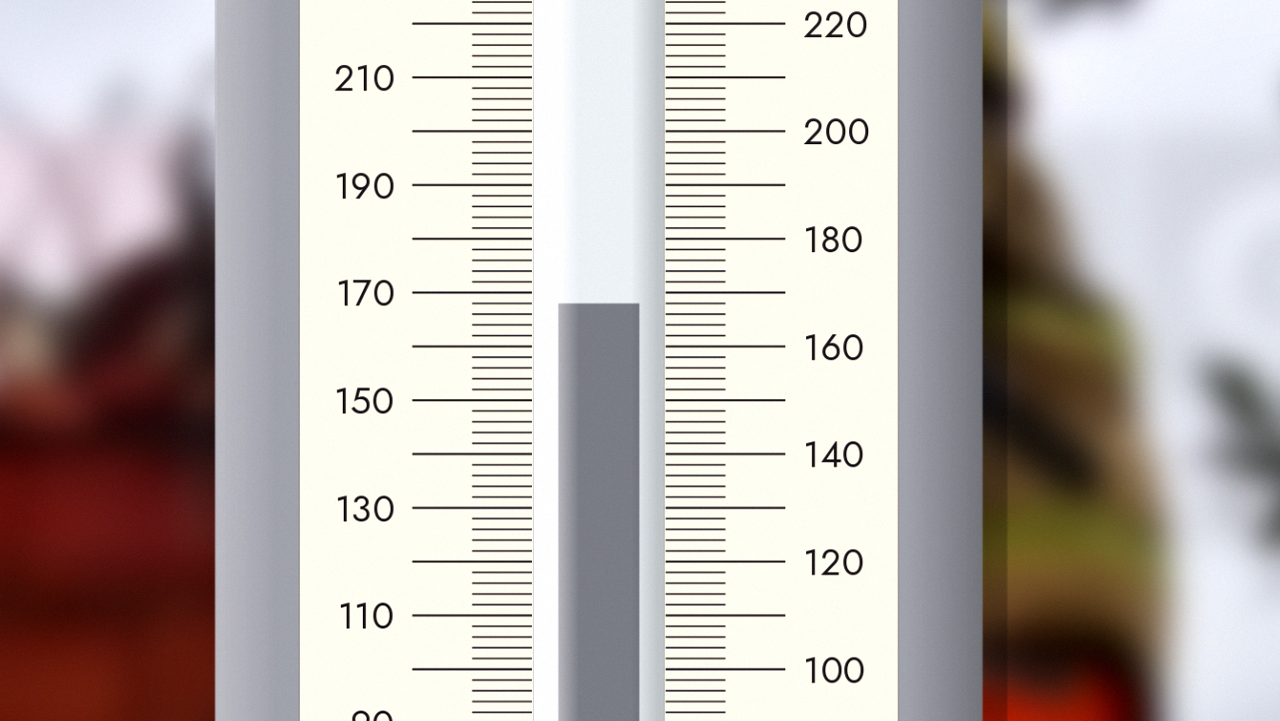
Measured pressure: 168 mmHg
